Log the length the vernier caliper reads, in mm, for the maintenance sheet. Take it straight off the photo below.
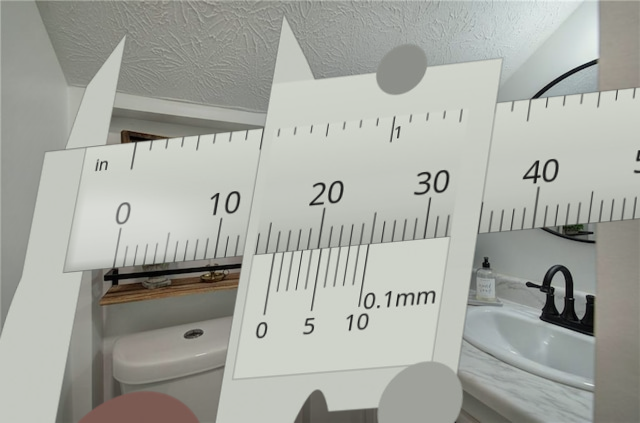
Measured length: 15.8 mm
